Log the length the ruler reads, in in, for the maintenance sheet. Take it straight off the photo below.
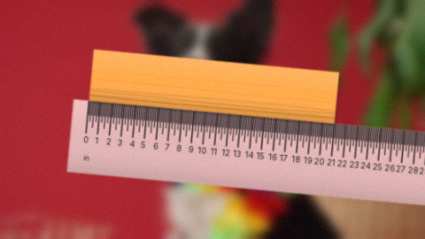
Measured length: 21 in
